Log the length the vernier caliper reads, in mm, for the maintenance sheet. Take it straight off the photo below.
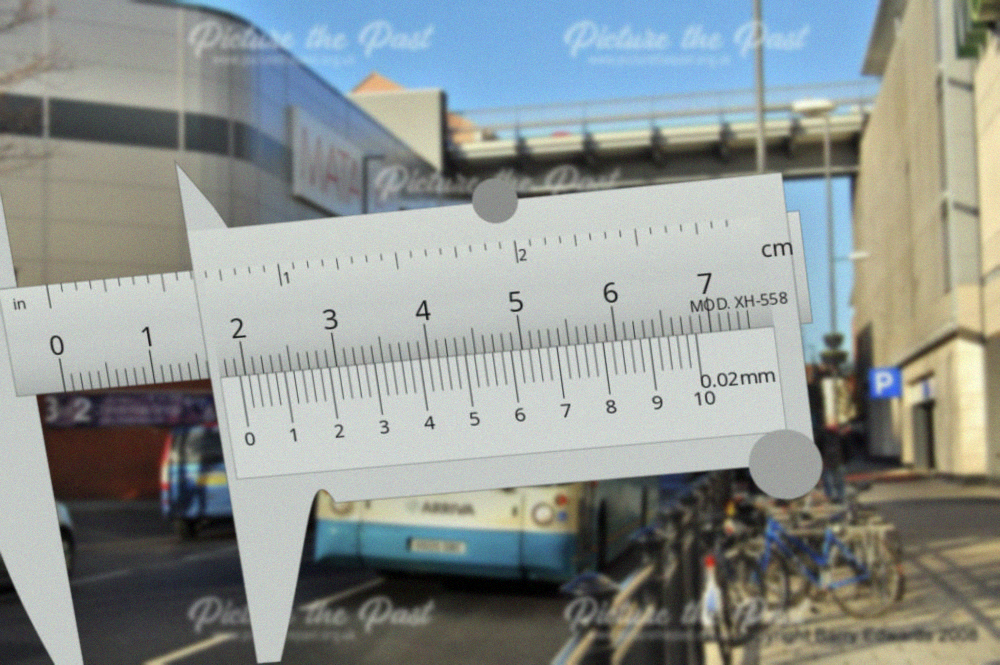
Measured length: 19.4 mm
